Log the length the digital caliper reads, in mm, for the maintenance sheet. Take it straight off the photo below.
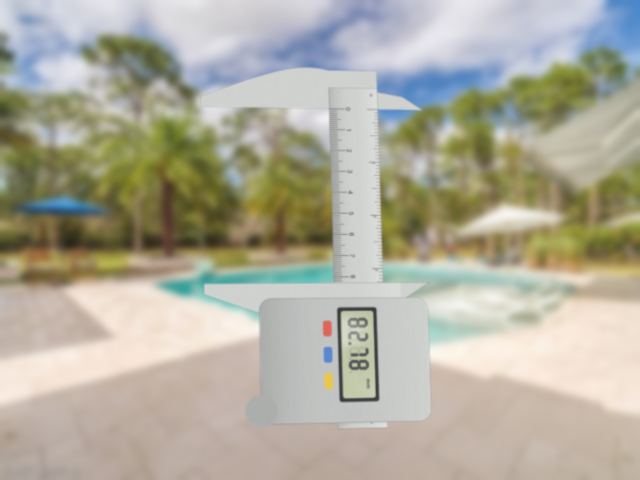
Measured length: 82.78 mm
